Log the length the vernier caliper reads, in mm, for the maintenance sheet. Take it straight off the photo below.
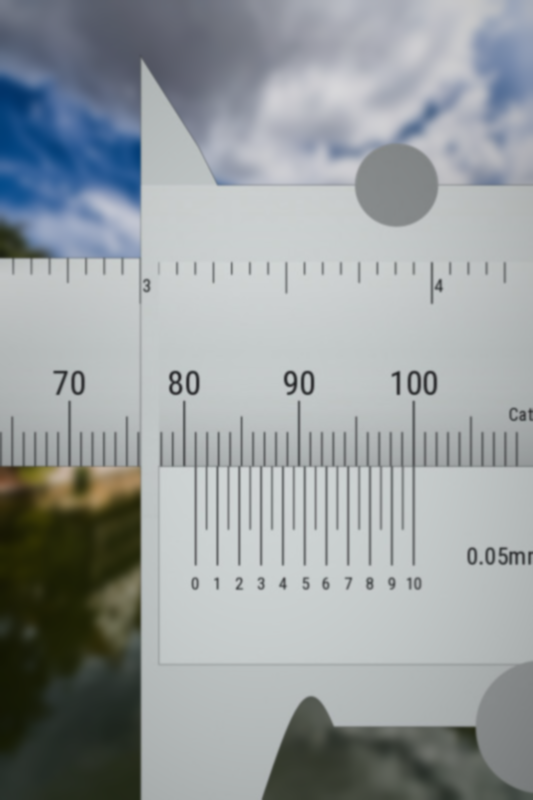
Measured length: 81.0 mm
